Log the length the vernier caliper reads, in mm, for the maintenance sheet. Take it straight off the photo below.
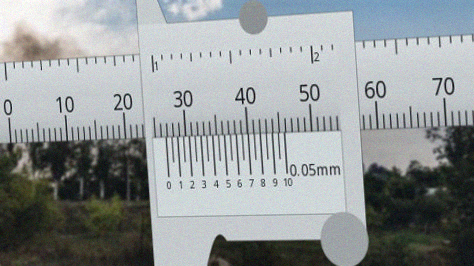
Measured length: 26.8 mm
